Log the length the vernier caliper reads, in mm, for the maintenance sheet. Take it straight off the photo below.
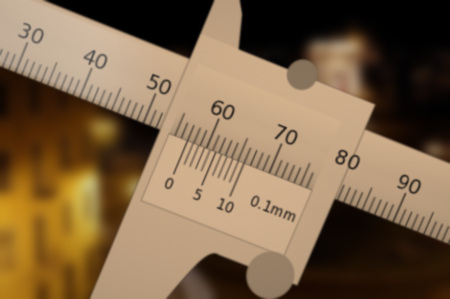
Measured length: 57.0 mm
